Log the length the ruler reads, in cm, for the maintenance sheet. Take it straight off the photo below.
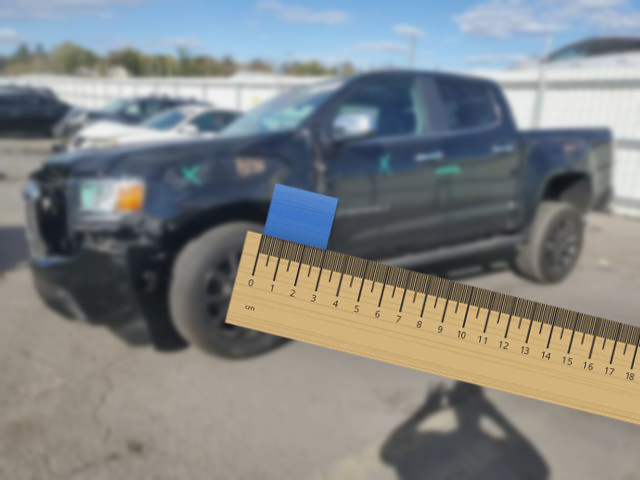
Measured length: 3 cm
